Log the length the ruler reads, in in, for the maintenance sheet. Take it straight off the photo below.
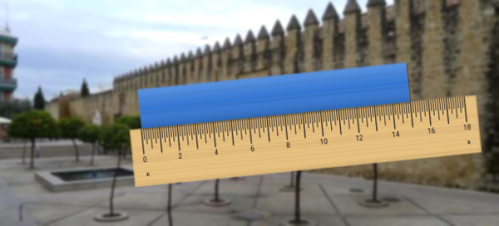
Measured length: 15 in
